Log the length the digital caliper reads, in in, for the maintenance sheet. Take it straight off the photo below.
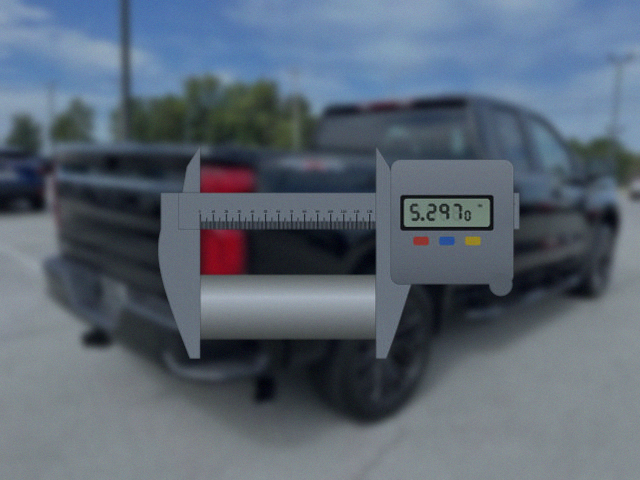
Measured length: 5.2970 in
